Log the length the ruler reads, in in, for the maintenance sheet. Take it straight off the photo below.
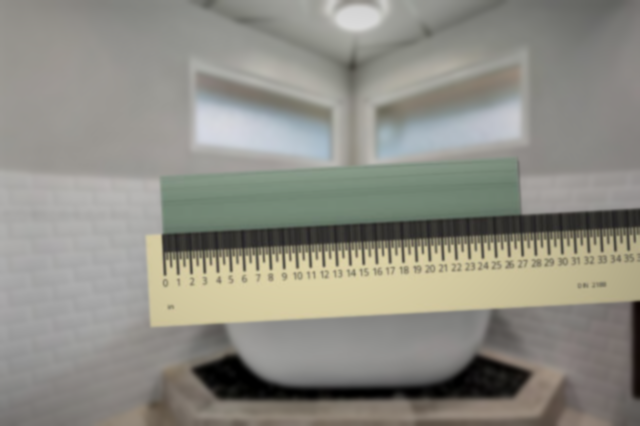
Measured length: 27 in
